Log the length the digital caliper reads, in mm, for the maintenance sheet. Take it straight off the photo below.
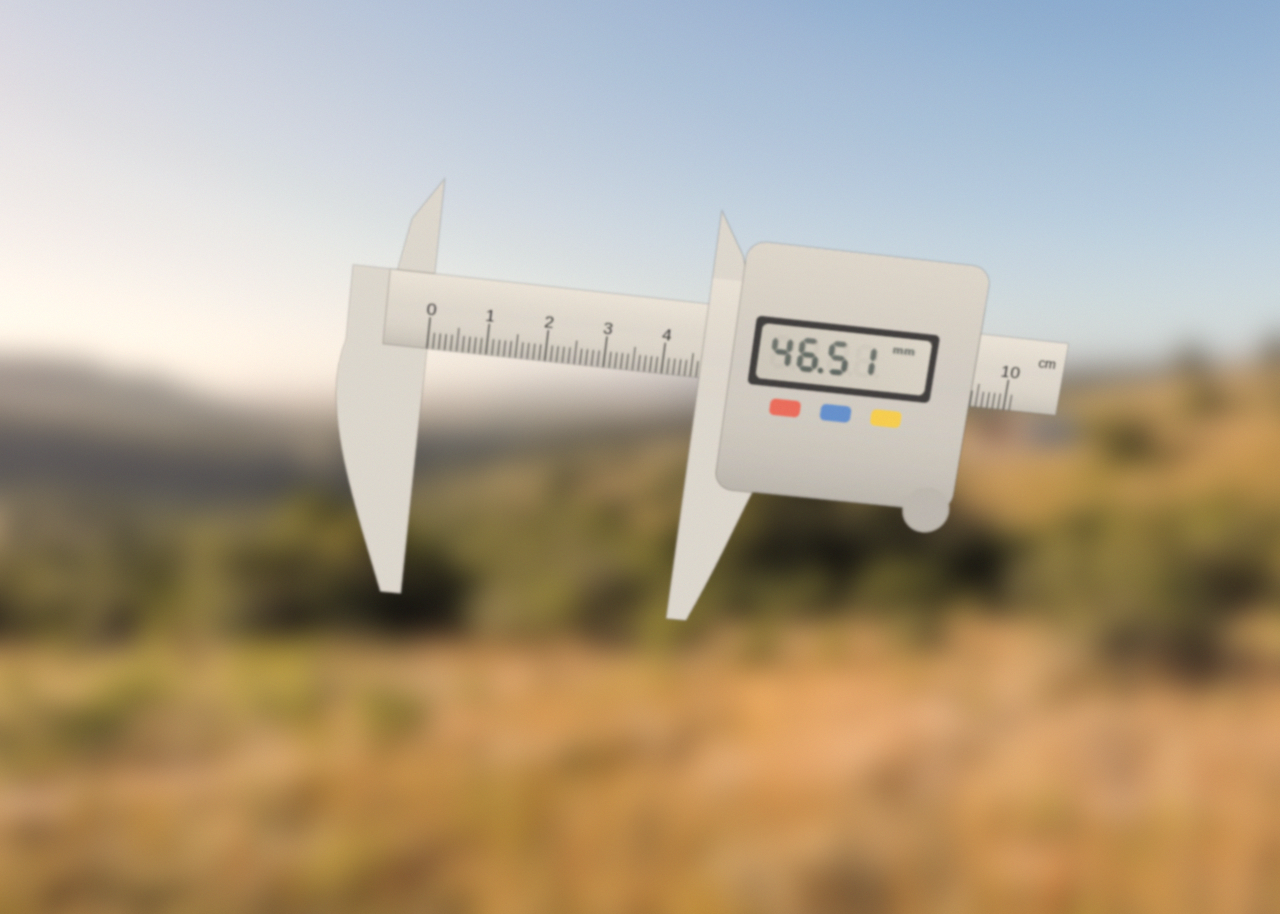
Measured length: 46.51 mm
